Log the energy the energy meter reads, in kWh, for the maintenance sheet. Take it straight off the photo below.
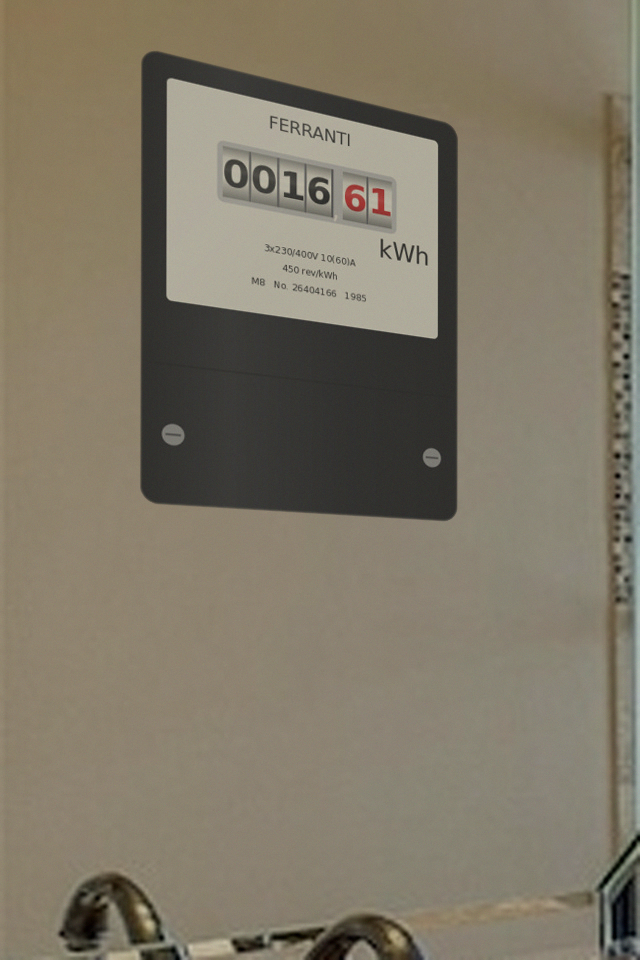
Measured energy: 16.61 kWh
